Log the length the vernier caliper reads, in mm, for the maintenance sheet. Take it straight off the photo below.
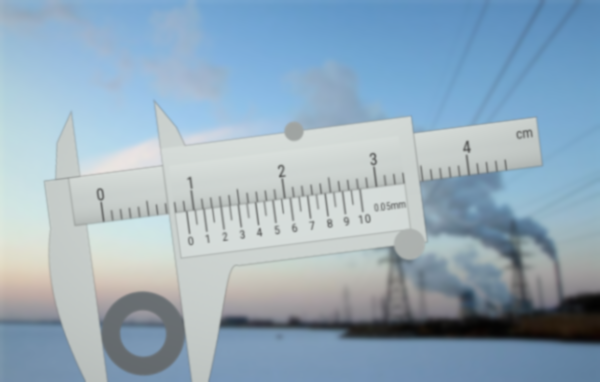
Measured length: 9.2 mm
